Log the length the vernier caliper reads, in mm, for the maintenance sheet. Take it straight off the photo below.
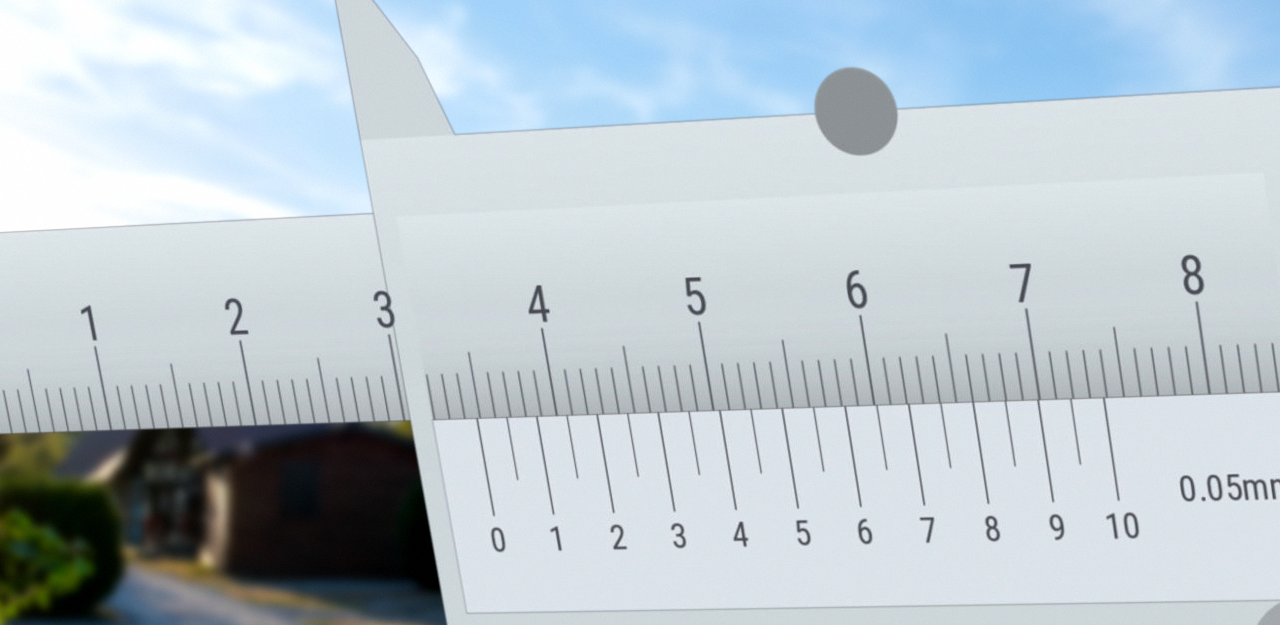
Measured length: 34.8 mm
